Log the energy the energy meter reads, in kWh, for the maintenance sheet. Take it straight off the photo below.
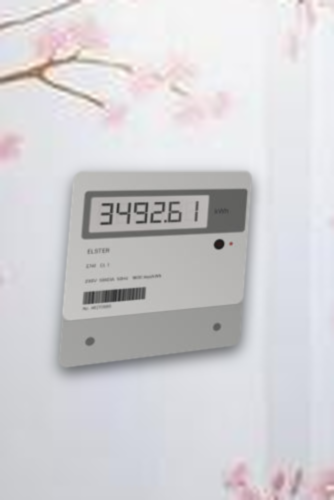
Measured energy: 3492.61 kWh
